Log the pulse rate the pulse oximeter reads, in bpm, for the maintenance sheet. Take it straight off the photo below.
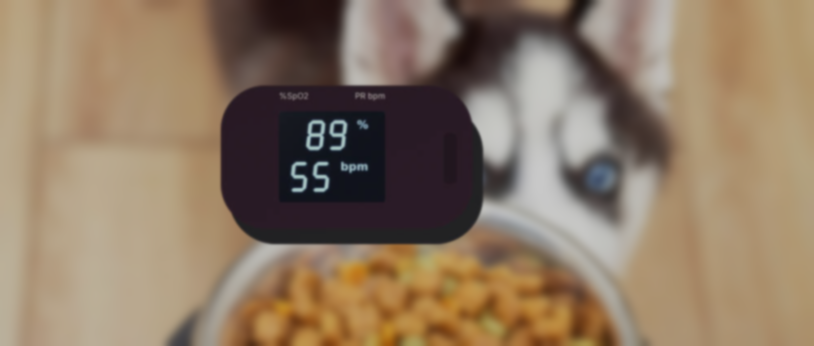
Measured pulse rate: 55 bpm
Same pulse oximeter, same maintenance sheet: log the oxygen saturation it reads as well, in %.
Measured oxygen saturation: 89 %
